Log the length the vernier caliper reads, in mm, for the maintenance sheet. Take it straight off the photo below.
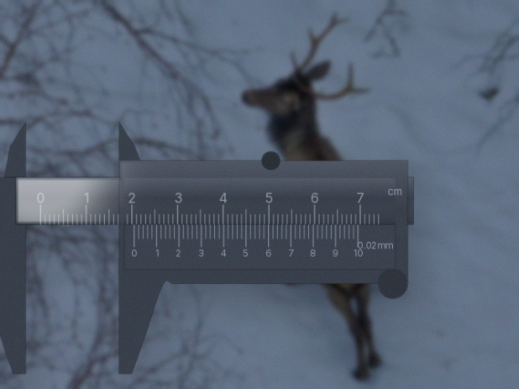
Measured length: 20.5 mm
